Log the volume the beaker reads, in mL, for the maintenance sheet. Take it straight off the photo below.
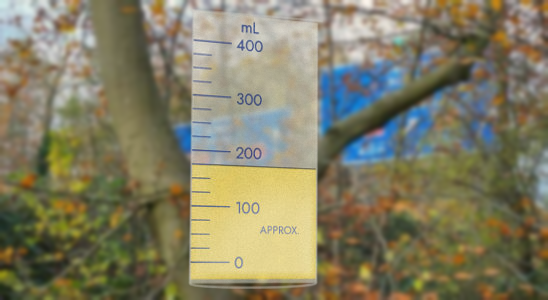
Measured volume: 175 mL
